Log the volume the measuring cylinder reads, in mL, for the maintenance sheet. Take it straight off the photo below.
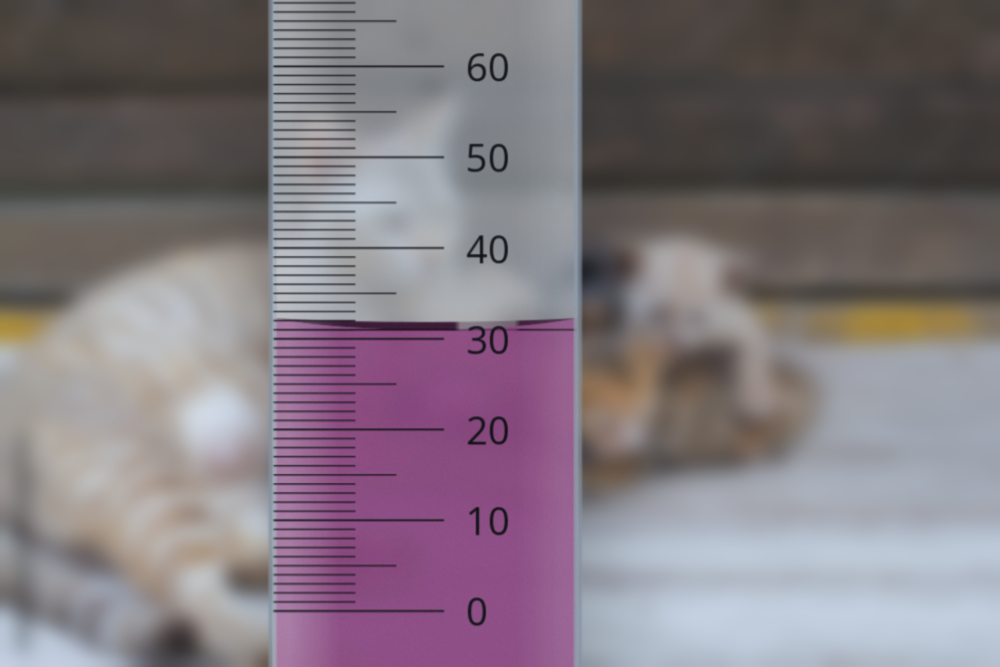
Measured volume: 31 mL
